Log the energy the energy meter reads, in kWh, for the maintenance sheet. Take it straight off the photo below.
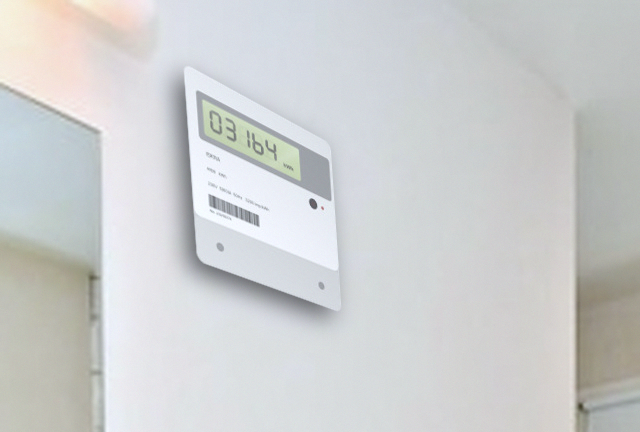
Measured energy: 3164 kWh
